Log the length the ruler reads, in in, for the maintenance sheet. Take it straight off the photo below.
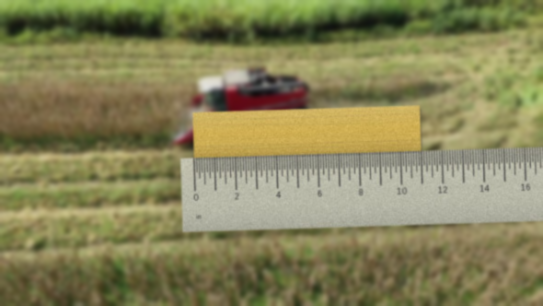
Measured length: 11 in
